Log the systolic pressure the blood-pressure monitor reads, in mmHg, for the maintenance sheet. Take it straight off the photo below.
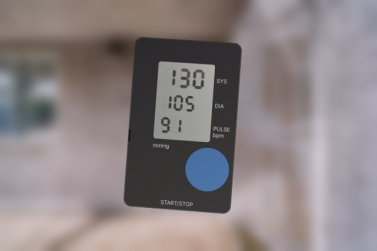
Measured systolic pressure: 130 mmHg
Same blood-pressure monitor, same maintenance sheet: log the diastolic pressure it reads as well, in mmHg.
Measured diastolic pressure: 105 mmHg
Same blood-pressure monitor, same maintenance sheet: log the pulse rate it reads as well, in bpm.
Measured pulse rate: 91 bpm
